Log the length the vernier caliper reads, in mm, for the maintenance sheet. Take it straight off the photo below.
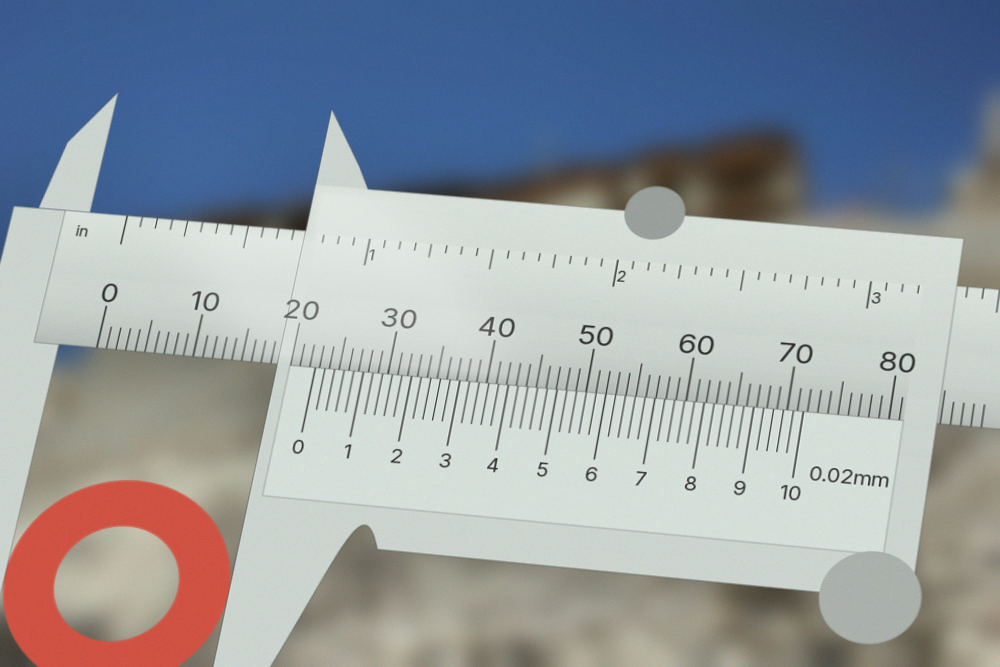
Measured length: 22.6 mm
